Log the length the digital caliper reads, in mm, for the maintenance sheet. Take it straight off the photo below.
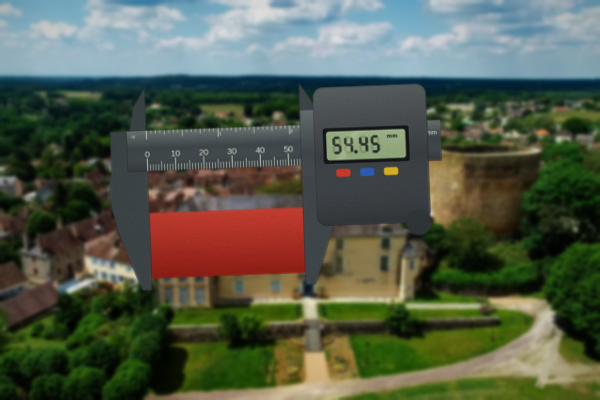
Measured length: 54.45 mm
